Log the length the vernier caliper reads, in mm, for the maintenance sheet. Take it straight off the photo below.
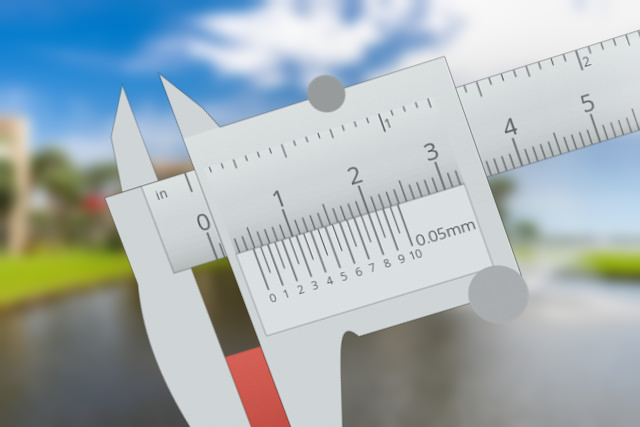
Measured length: 4.8 mm
